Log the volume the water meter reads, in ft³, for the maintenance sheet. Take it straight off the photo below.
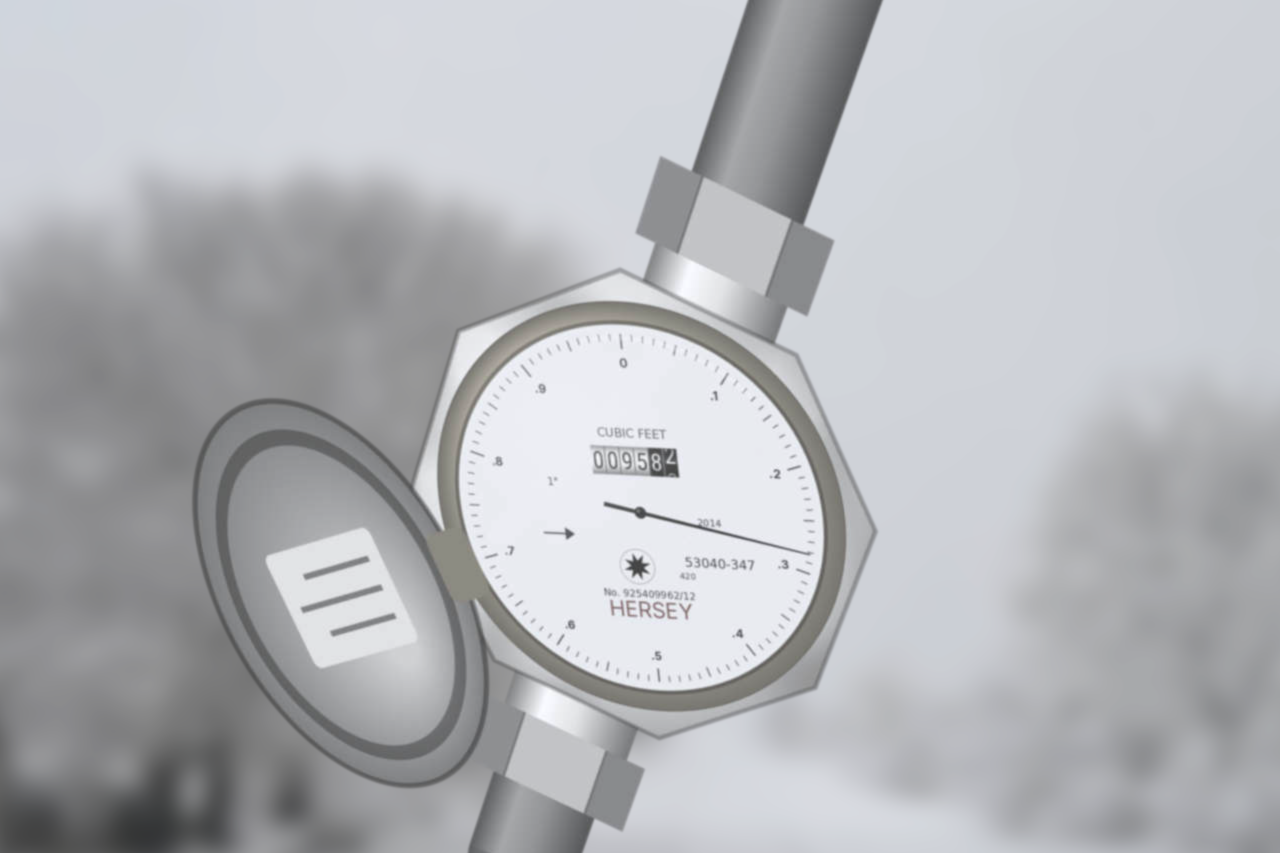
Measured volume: 9582.28 ft³
